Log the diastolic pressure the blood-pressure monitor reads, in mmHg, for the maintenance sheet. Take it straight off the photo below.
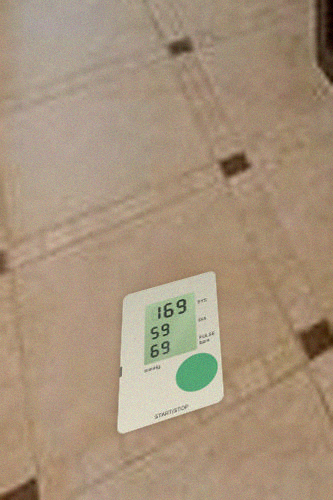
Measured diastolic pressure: 59 mmHg
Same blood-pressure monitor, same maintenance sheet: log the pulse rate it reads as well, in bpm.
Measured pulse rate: 69 bpm
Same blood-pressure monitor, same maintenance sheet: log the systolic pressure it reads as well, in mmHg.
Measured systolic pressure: 169 mmHg
